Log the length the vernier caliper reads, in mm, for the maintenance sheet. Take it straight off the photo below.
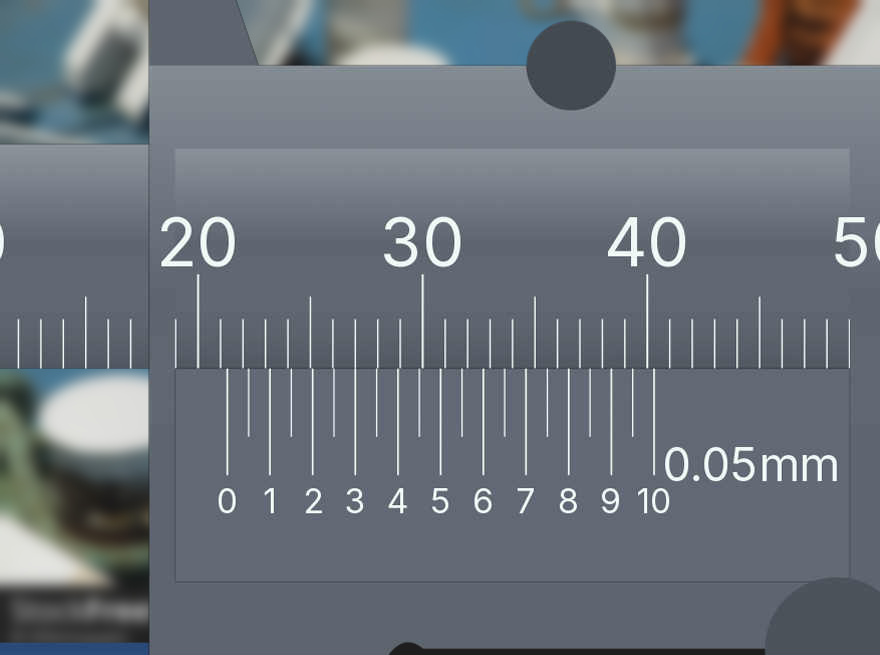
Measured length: 21.3 mm
